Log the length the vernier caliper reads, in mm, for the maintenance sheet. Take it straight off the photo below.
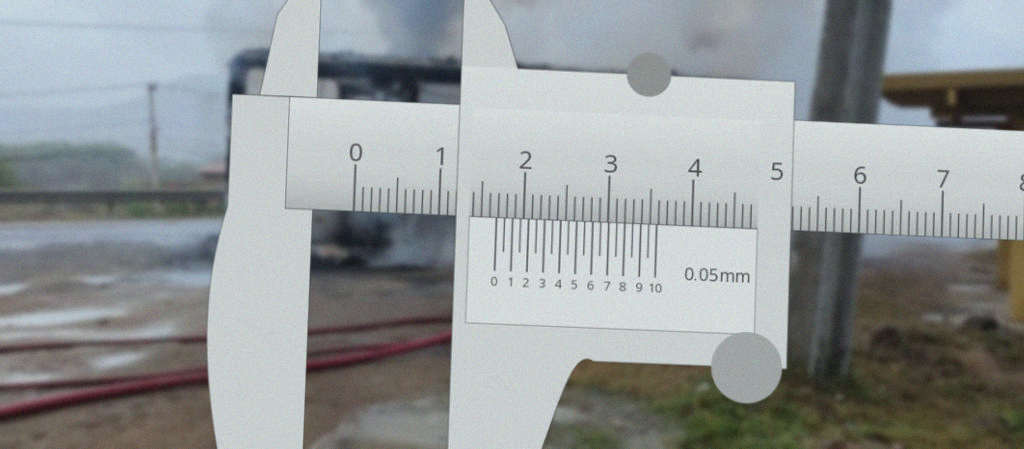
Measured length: 16.8 mm
